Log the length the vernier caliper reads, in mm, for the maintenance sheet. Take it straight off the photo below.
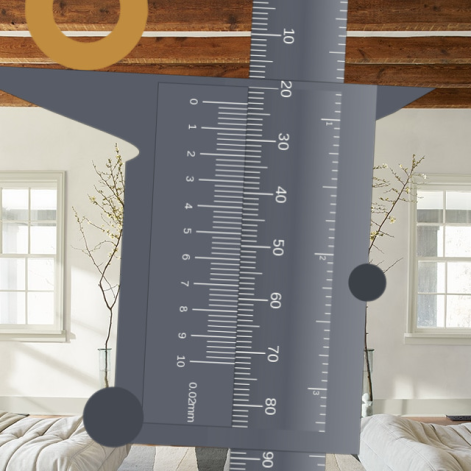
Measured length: 23.2 mm
